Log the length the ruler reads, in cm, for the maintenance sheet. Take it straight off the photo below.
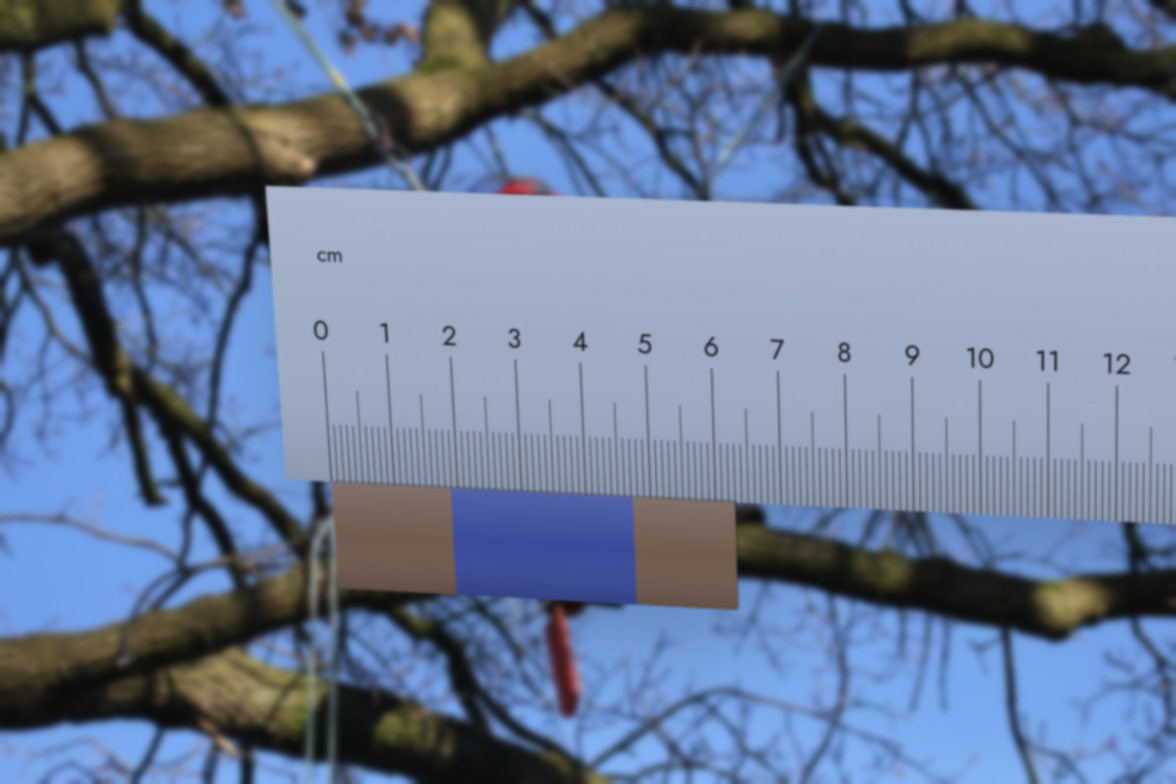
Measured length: 6.3 cm
